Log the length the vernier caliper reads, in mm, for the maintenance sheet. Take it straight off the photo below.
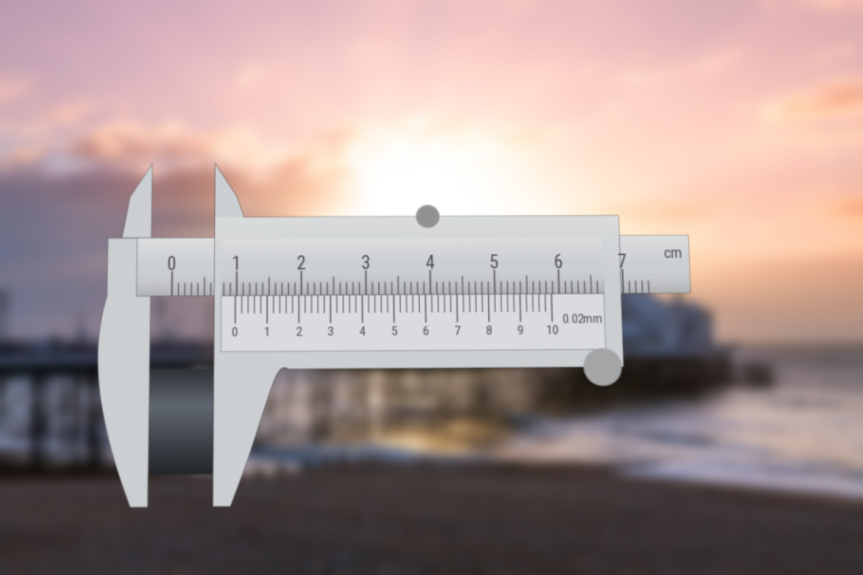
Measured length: 9.8 mm
